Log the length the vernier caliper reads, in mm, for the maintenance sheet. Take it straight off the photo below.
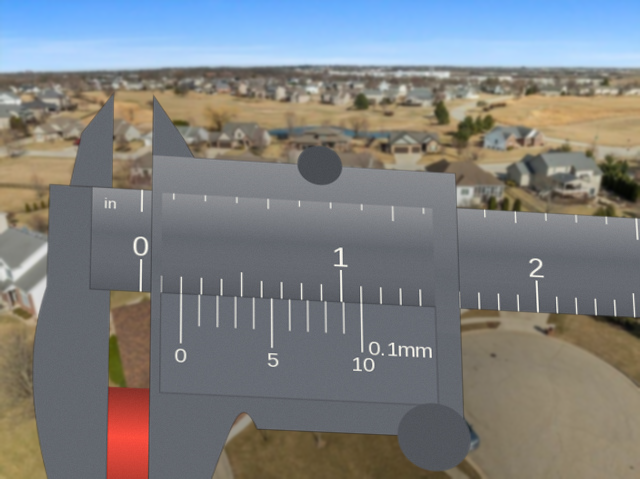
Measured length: 2.0 mm
